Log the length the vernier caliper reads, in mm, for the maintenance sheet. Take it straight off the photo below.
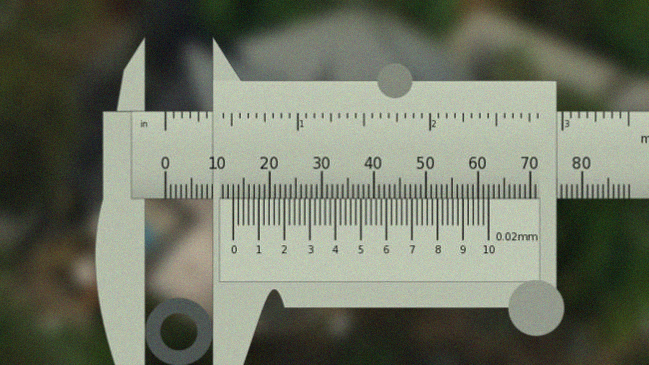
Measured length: 13.0 mm
